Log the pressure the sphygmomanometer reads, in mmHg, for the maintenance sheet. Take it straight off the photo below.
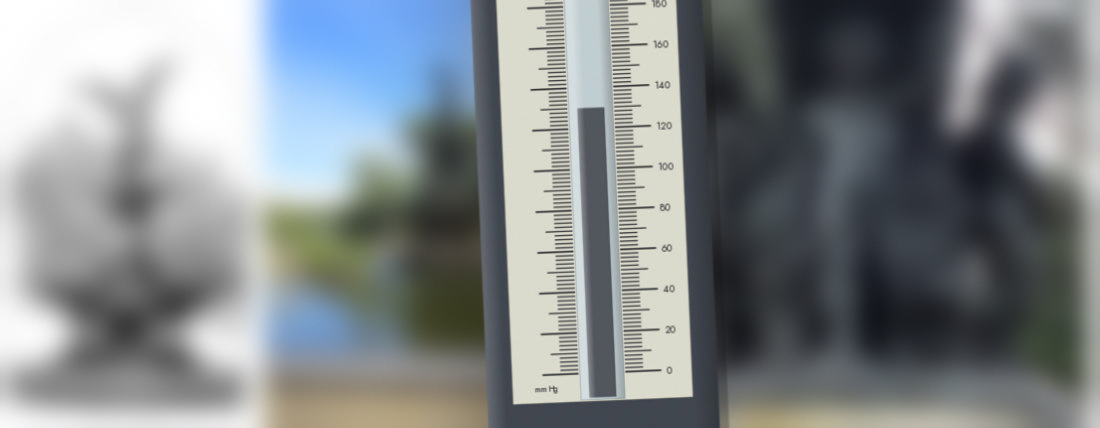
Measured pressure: 130 mmHg
